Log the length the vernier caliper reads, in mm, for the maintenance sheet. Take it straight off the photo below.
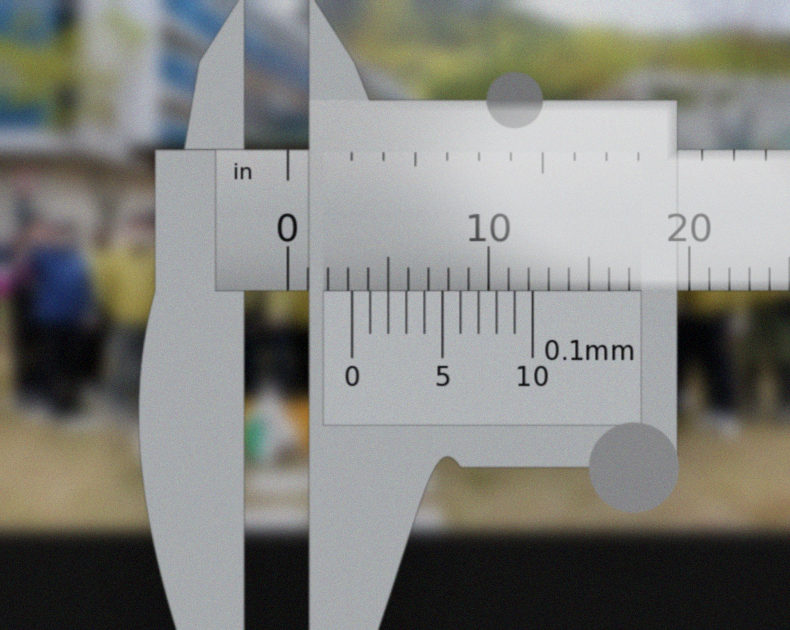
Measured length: 3.2 mm
